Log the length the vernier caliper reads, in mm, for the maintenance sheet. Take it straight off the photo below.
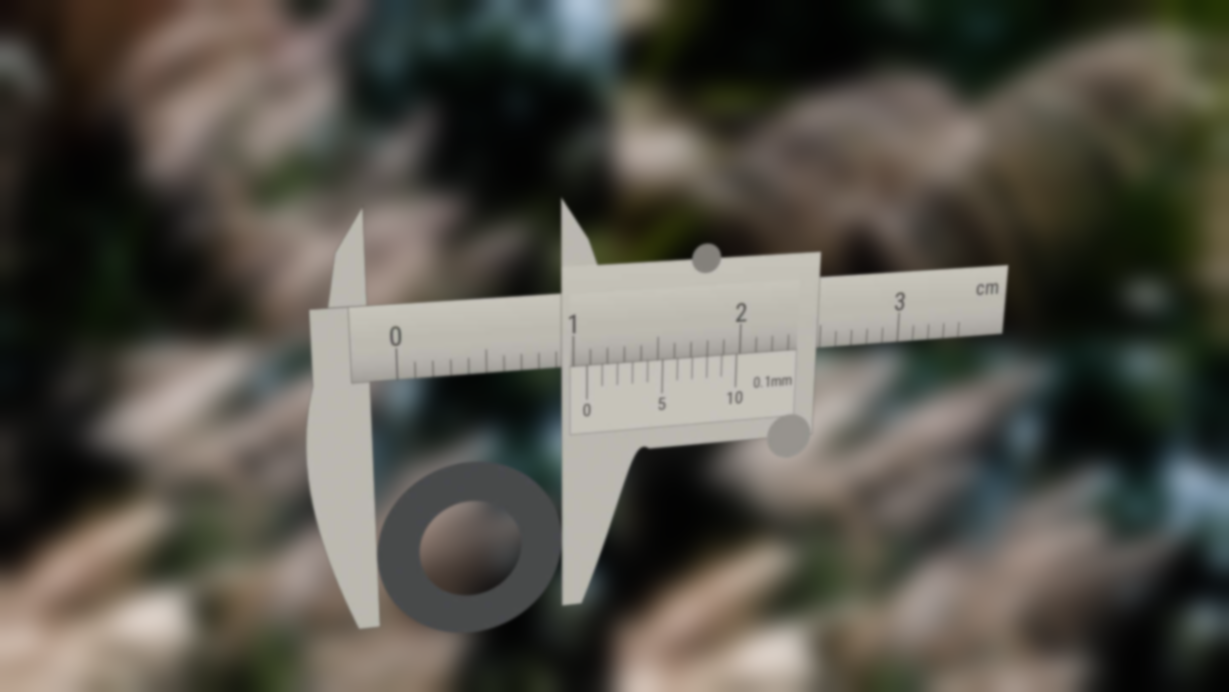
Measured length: 10.8 mm
